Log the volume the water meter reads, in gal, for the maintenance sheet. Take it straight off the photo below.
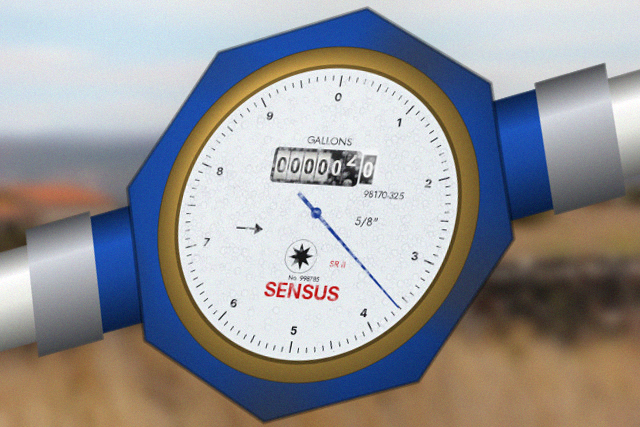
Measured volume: 23.6 gal
